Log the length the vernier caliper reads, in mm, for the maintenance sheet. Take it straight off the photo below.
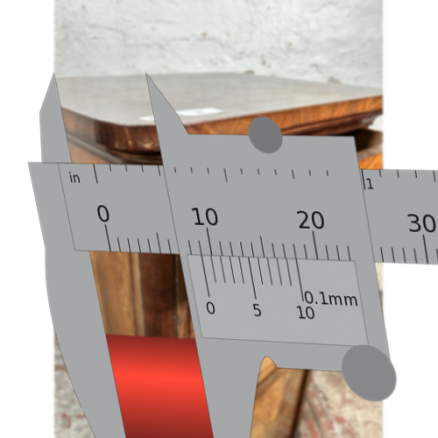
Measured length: 9.0 mm
